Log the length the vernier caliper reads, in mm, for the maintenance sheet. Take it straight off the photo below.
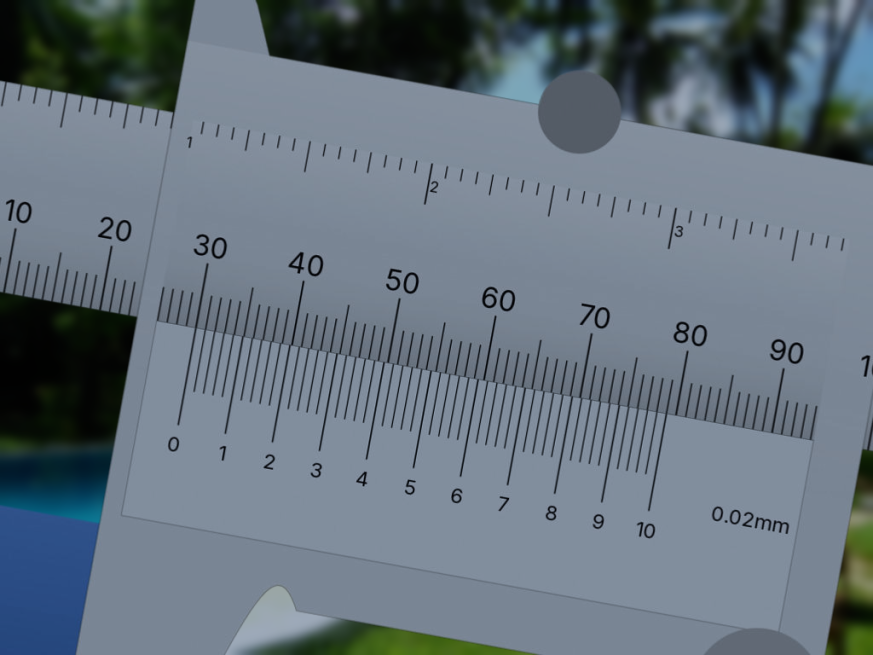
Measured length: 30.0 mm
